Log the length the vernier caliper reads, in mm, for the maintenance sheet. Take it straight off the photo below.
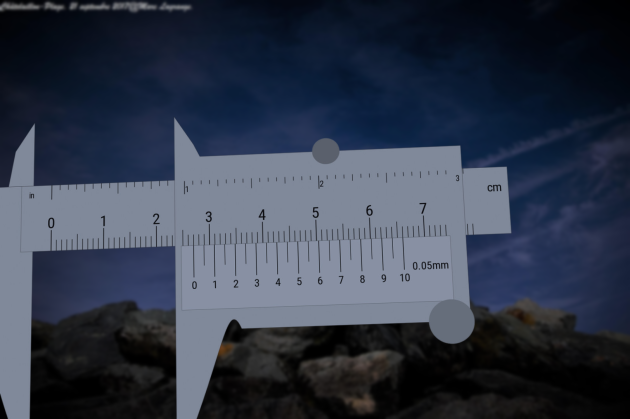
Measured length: 27.0 mm
